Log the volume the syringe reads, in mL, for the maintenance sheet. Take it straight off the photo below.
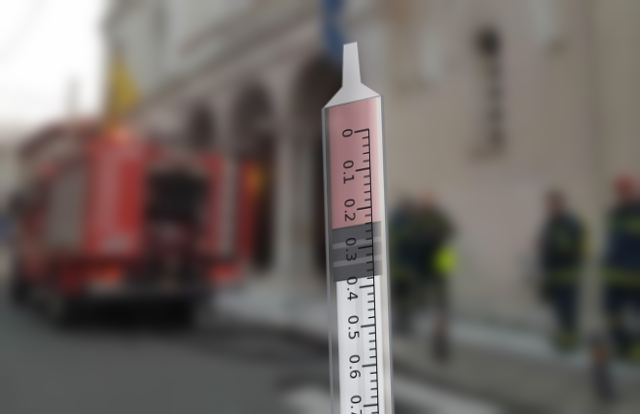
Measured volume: 0.24 mL
